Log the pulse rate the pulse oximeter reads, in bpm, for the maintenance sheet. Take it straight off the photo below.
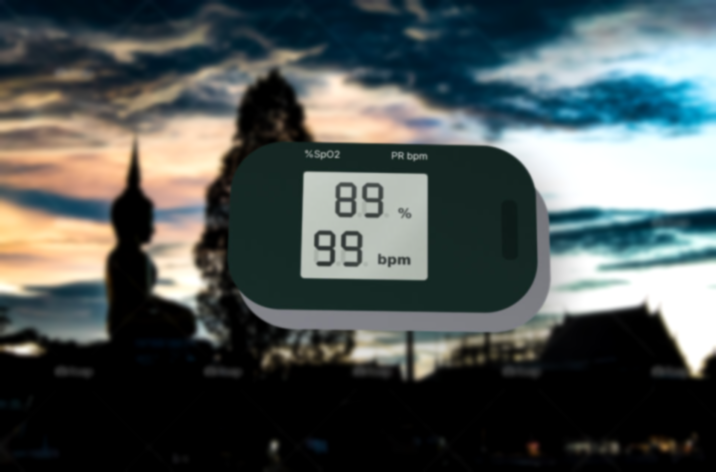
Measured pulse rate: 99 bpm
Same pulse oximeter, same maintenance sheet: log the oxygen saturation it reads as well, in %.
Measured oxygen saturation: 89 %
